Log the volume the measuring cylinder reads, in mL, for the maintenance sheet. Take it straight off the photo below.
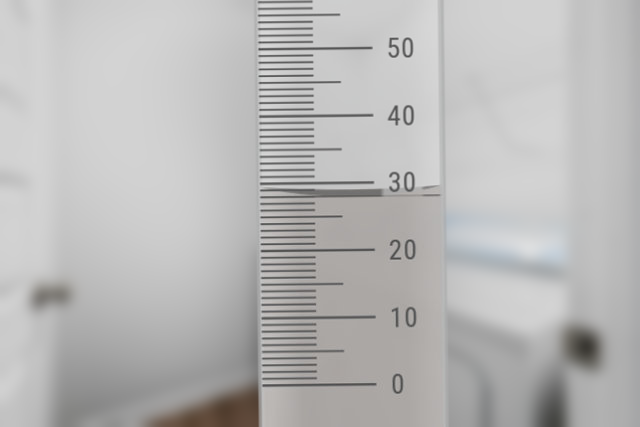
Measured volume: 28 mL
